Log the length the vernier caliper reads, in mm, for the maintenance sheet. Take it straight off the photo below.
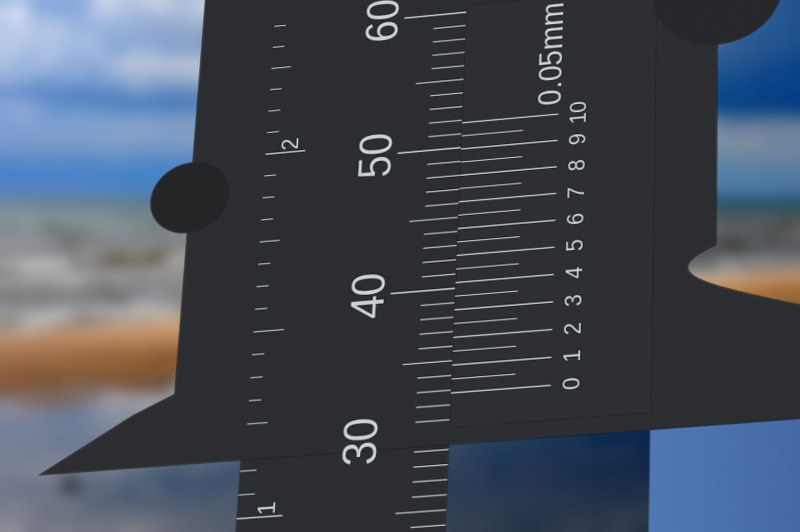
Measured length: 32.8 mm
